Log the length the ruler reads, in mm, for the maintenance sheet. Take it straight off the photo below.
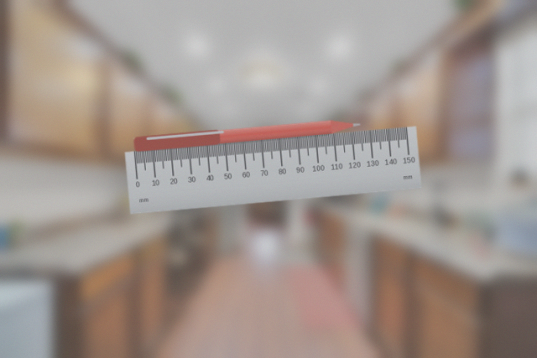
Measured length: 125 mm
